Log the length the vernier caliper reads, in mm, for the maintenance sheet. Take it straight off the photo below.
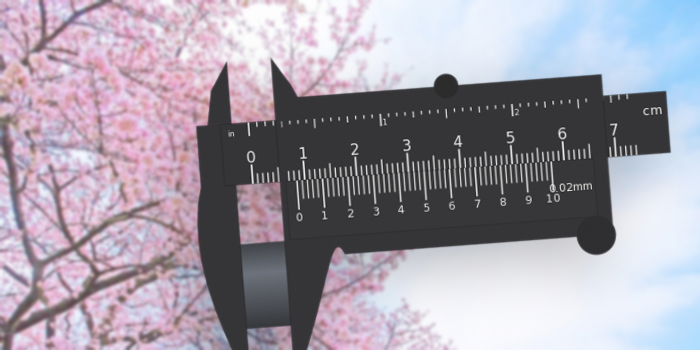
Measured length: 8.5 mm
